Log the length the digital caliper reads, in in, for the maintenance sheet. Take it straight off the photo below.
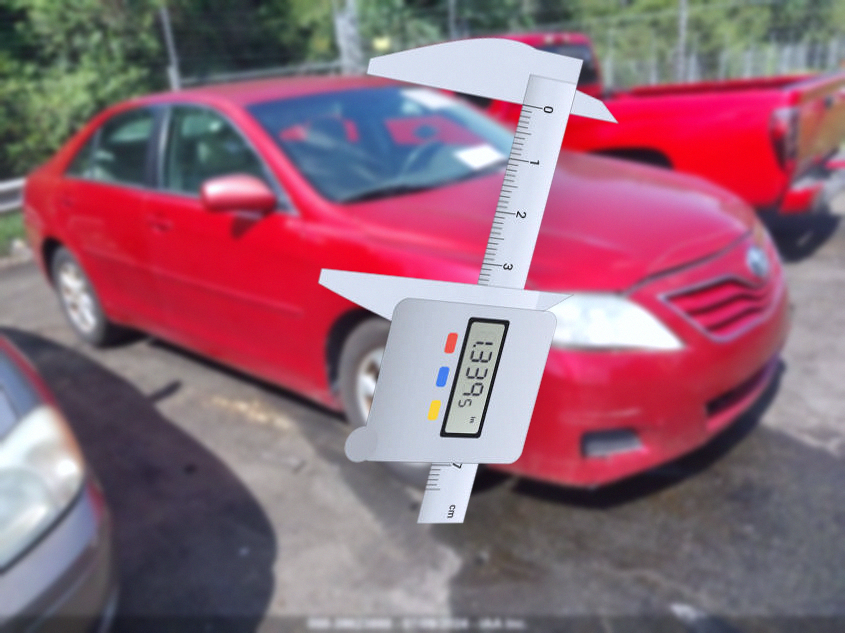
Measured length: 1.3395 in
